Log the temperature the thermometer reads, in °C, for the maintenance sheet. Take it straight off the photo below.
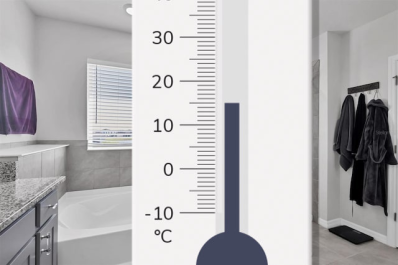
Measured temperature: 15 °C
